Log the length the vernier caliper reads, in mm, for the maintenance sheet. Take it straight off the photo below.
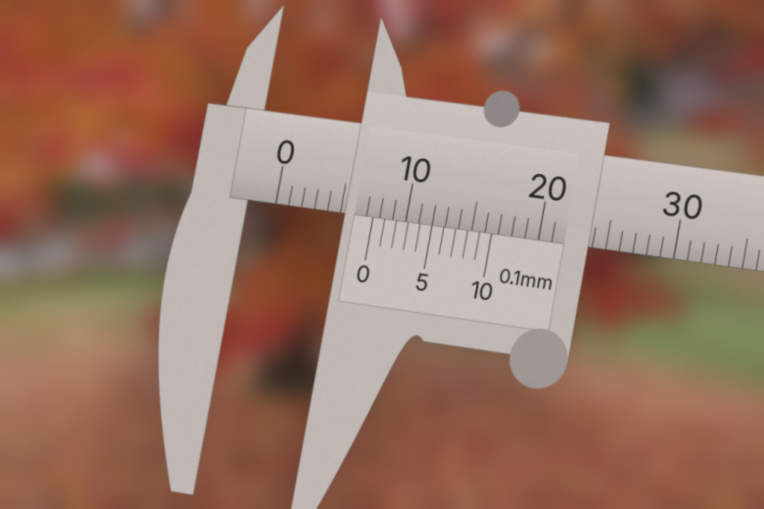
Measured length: 7.5 mm
